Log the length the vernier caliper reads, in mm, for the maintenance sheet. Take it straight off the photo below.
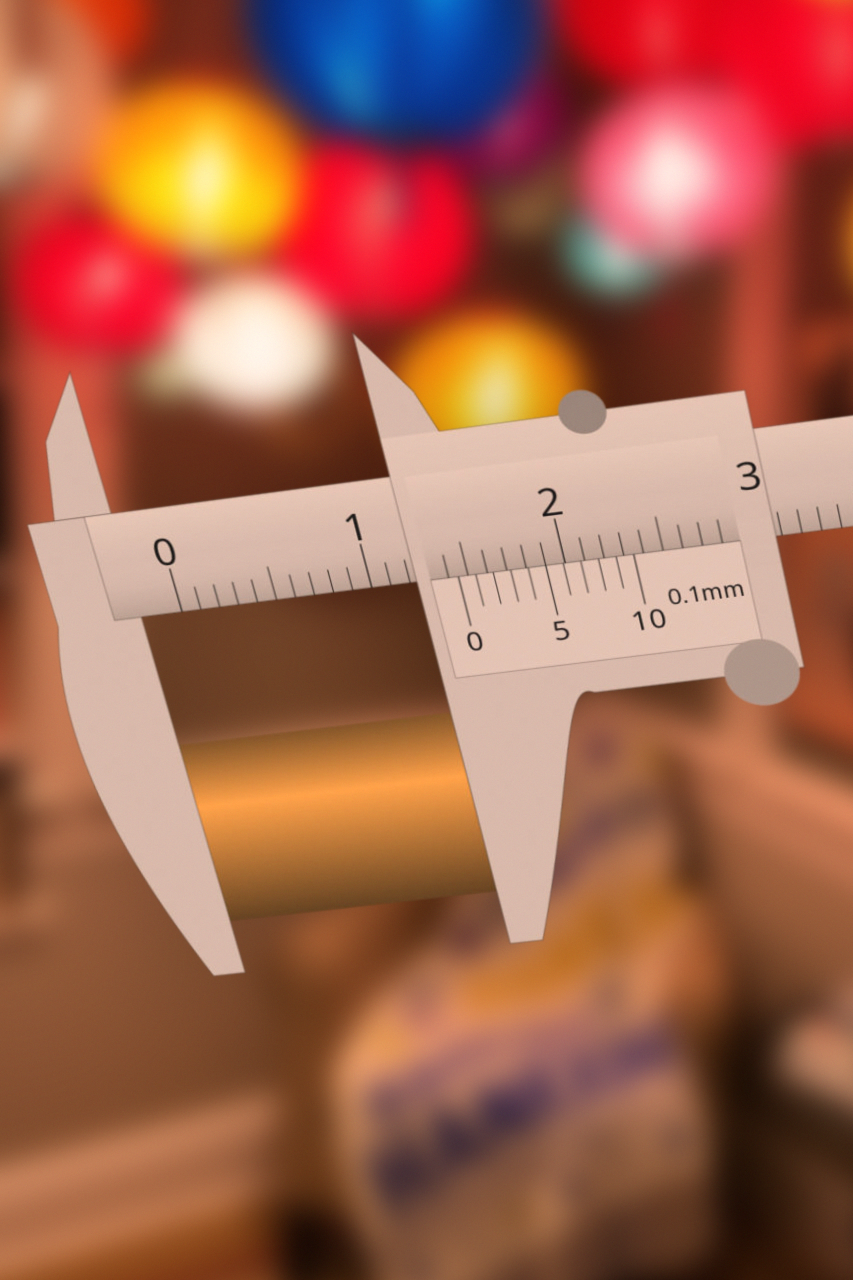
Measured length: 14.5 mm
